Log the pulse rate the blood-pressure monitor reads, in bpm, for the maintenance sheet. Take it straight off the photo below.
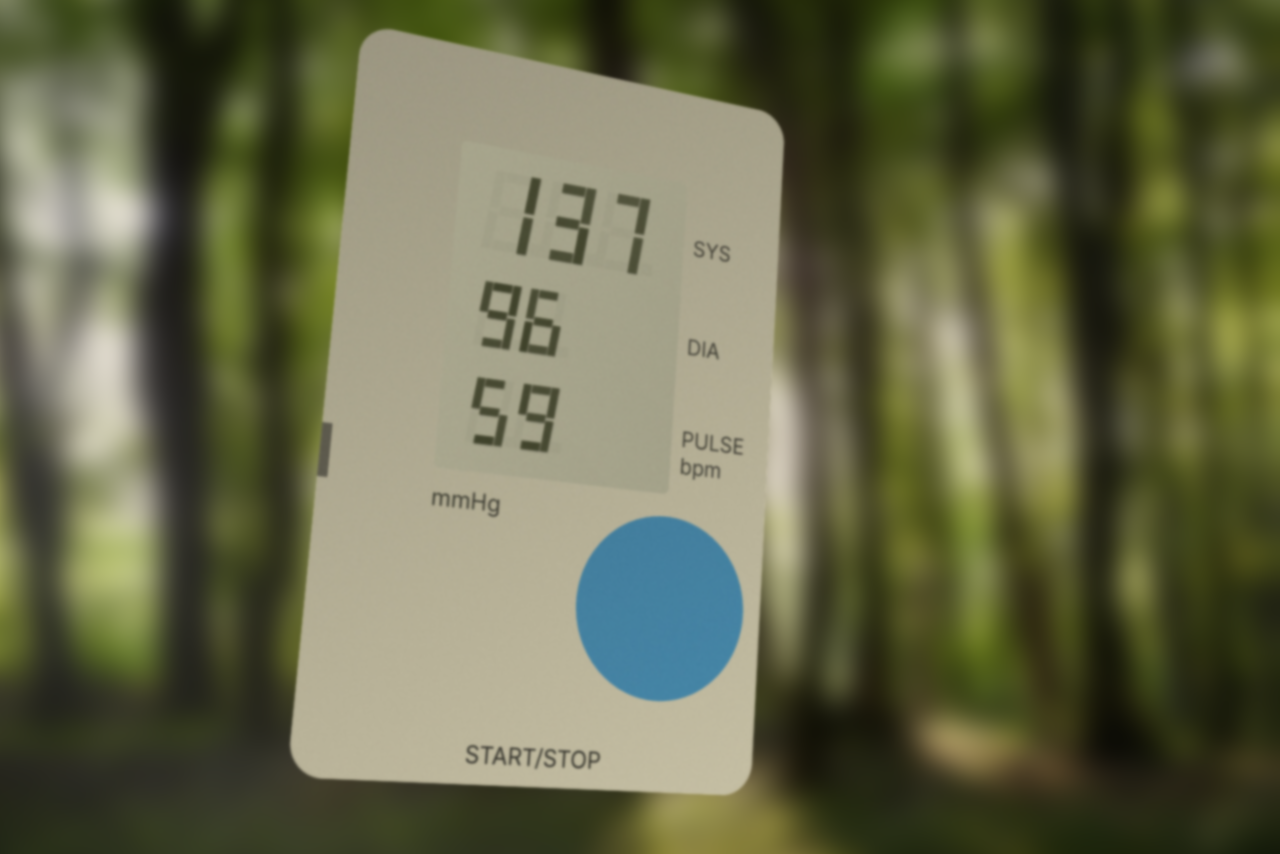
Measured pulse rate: 59 bpm
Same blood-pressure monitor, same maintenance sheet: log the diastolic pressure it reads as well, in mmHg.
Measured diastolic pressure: 96 mmHg
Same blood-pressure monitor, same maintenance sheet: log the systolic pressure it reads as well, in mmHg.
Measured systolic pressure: 137 mmHg
